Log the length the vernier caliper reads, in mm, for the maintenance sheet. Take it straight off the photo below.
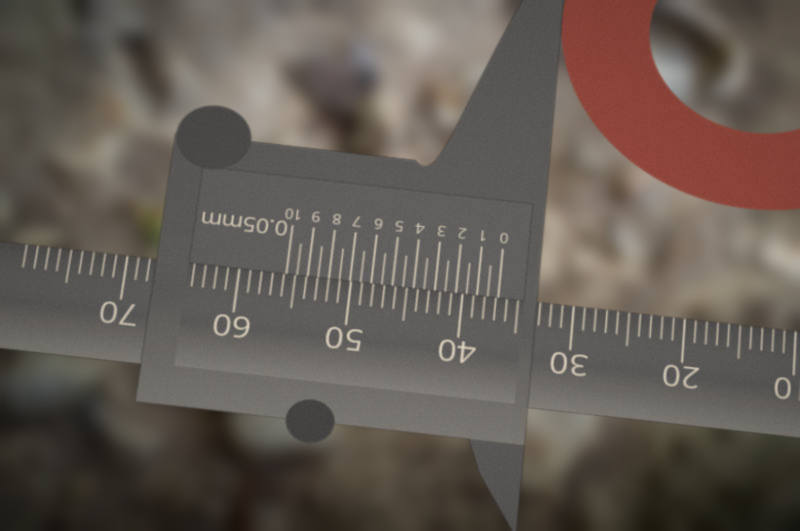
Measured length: 36.8 mm
